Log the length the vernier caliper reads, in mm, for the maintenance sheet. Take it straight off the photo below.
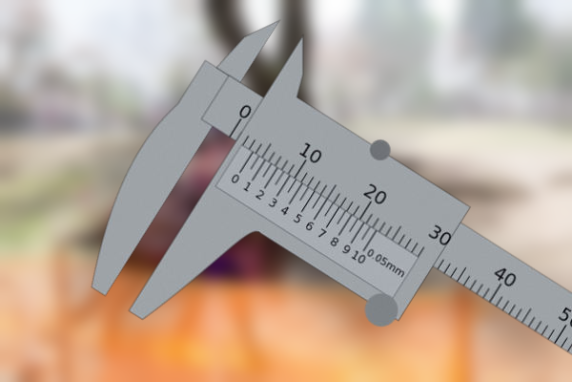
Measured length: 3.6 mm
